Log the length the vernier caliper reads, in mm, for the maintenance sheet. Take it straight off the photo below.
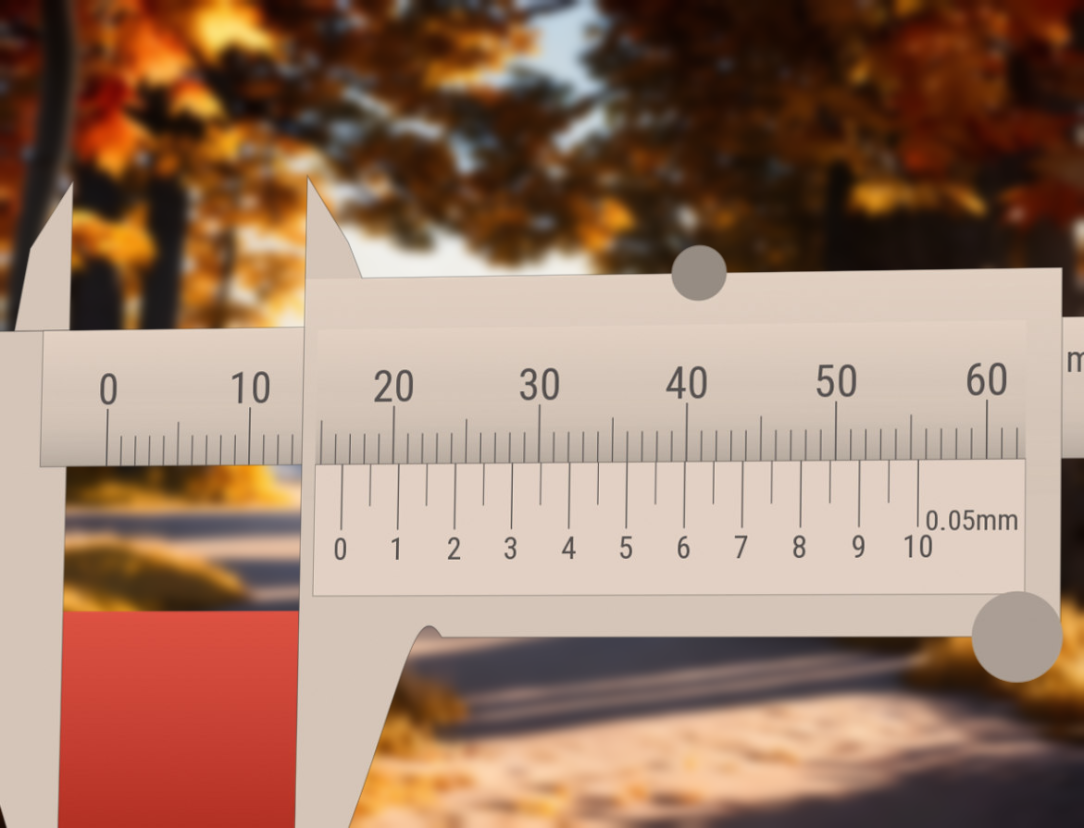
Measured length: 16.5 mm
